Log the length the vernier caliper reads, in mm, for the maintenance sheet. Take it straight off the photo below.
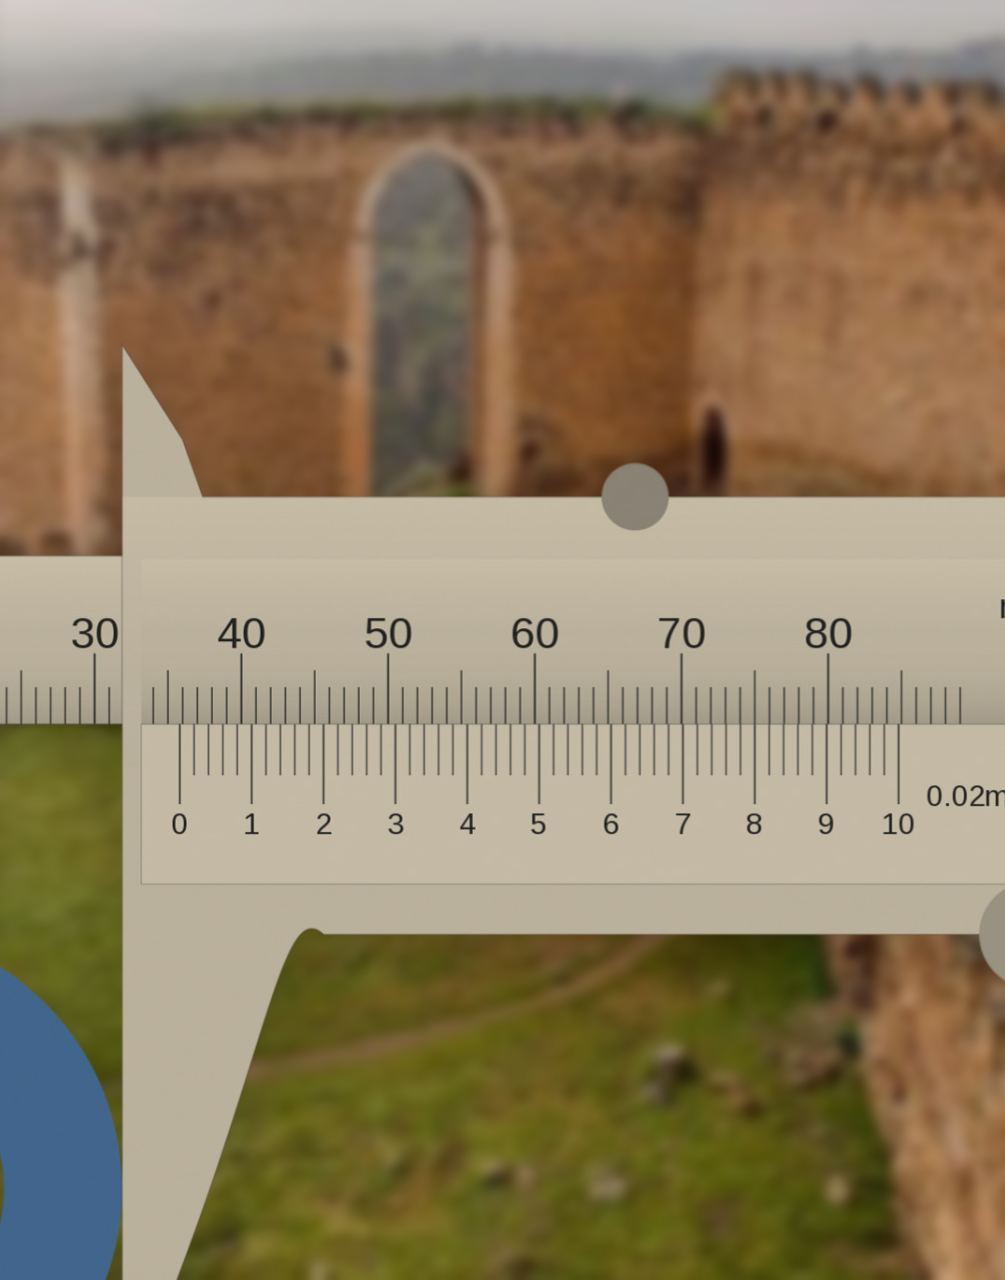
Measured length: 35.8 mm
